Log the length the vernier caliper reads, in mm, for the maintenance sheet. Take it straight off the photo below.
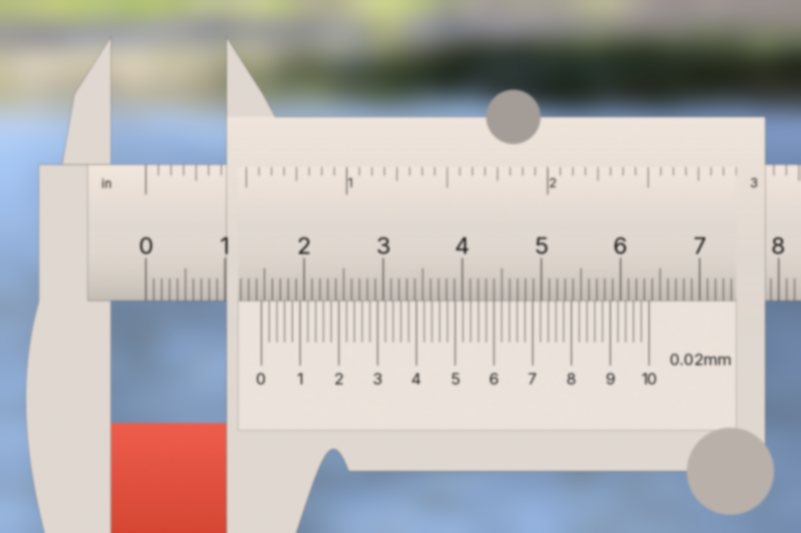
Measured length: 14.6 mm
